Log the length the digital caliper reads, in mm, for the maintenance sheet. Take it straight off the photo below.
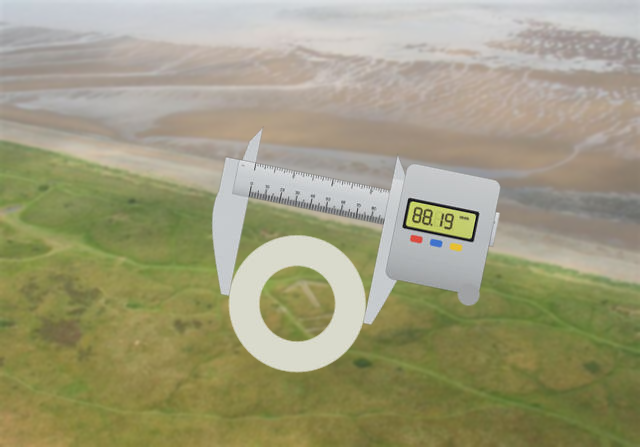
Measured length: 88.19 mm
